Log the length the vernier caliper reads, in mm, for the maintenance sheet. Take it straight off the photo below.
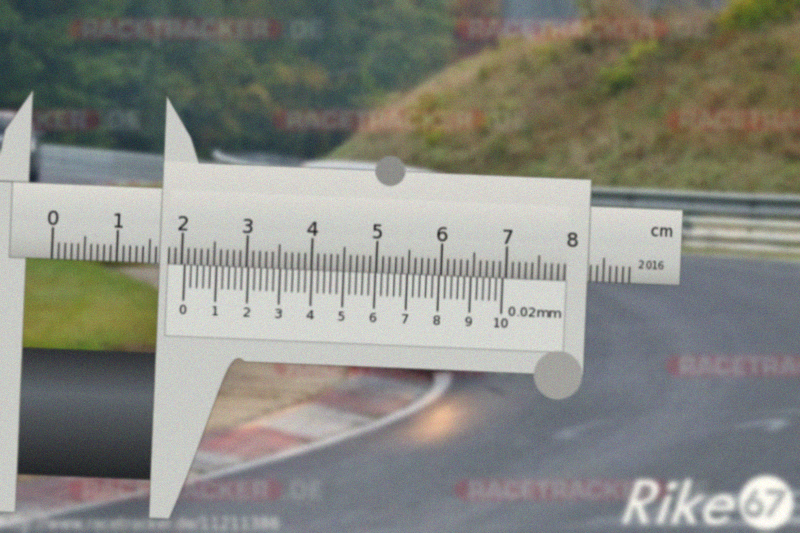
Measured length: 20.5 mm
